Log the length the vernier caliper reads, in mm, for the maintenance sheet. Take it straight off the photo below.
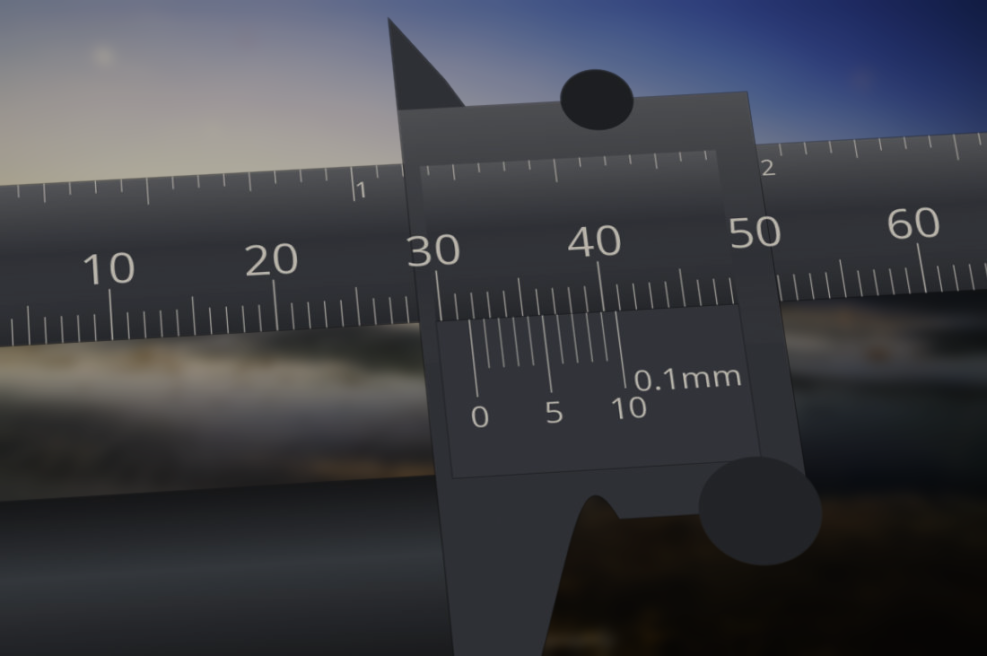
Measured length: 31.7 mm
